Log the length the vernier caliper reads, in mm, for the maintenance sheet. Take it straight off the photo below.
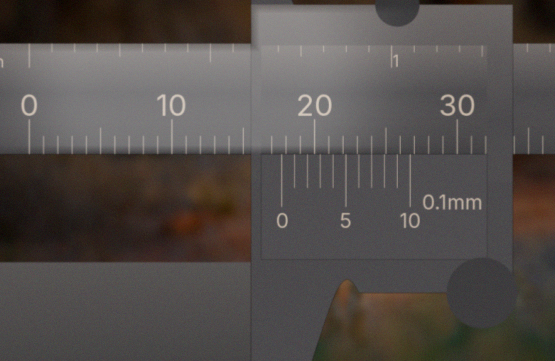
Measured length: 17.7 mm
